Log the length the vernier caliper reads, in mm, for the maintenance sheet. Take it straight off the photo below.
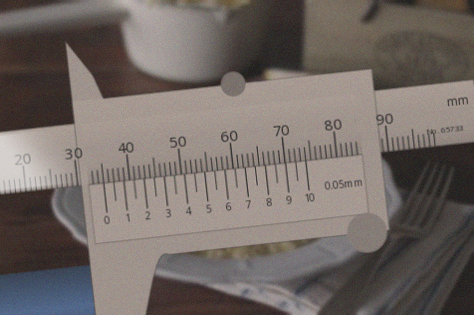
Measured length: 35.0 mm
